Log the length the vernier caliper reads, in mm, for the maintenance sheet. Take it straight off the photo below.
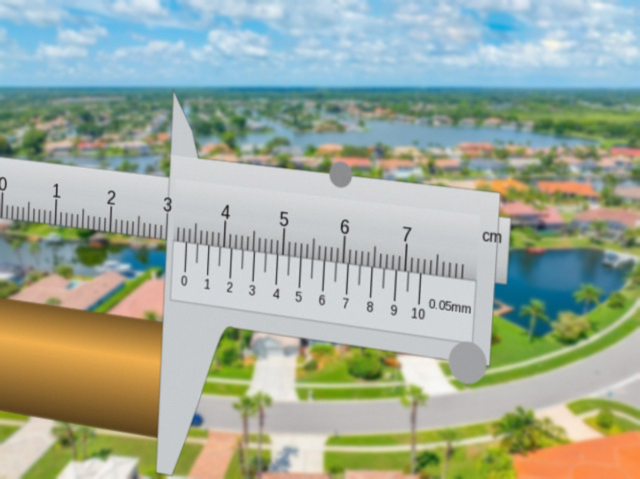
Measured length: 33.5 mm
